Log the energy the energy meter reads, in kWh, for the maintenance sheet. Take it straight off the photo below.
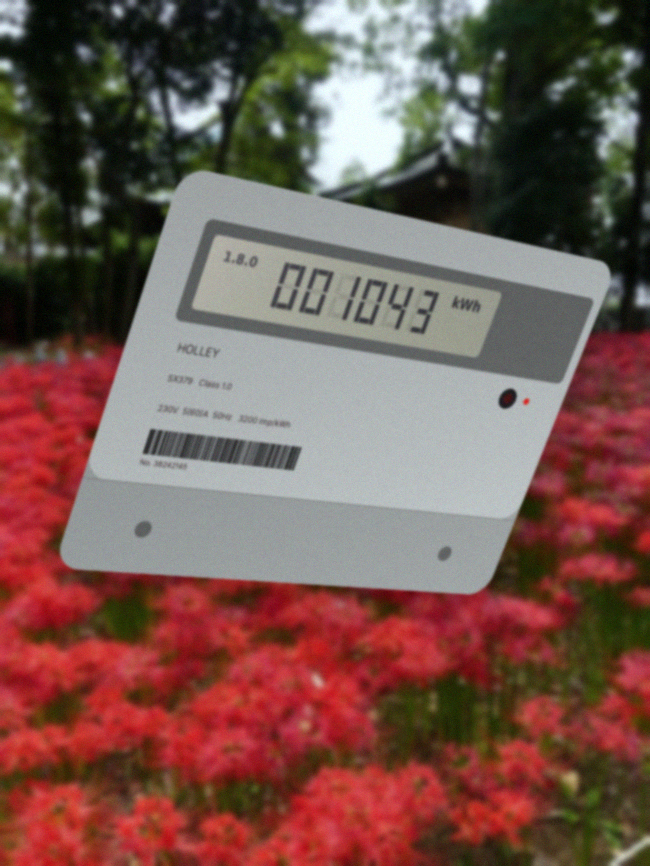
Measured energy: 1043 kWh
